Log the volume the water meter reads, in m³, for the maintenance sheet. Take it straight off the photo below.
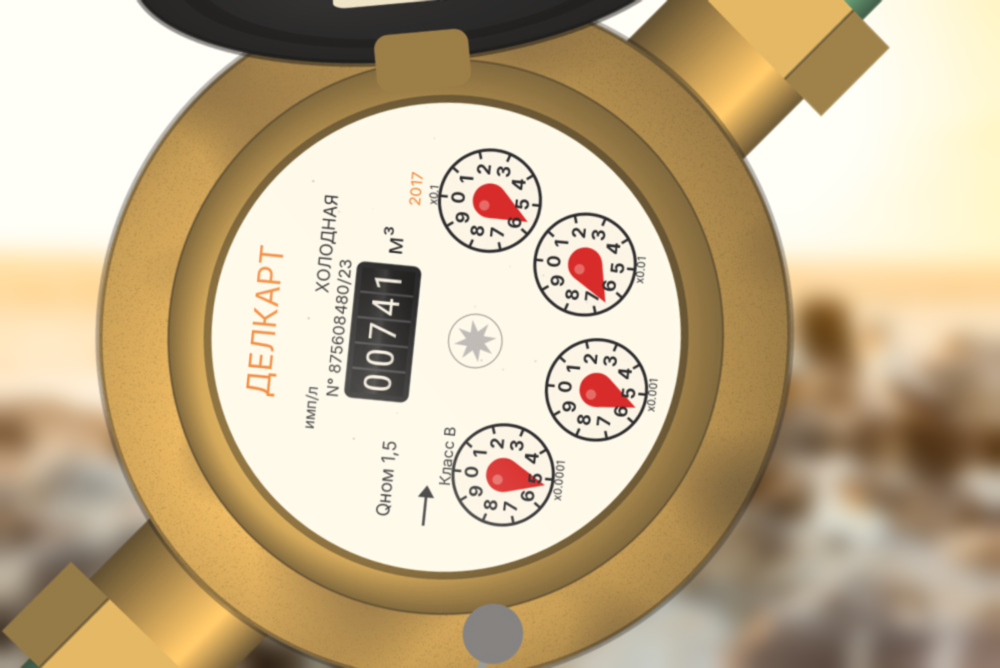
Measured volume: 741.5655 m³
